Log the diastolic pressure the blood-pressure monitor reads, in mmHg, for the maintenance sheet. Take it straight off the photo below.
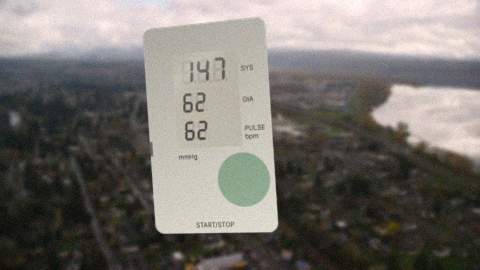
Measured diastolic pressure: 62 mmHg
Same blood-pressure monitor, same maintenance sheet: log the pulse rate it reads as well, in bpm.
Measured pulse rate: 62 bpm
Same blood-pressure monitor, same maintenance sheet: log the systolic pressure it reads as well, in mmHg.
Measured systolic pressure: 147 mmHg
